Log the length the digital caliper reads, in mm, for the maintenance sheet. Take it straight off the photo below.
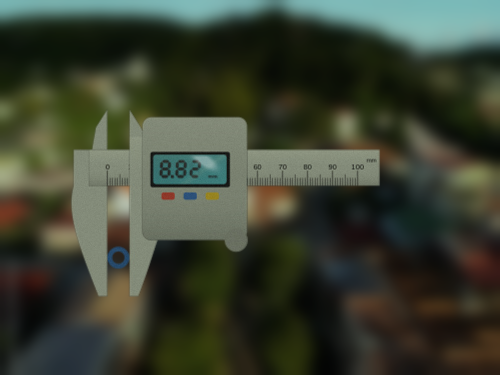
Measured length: 8.82 mm
